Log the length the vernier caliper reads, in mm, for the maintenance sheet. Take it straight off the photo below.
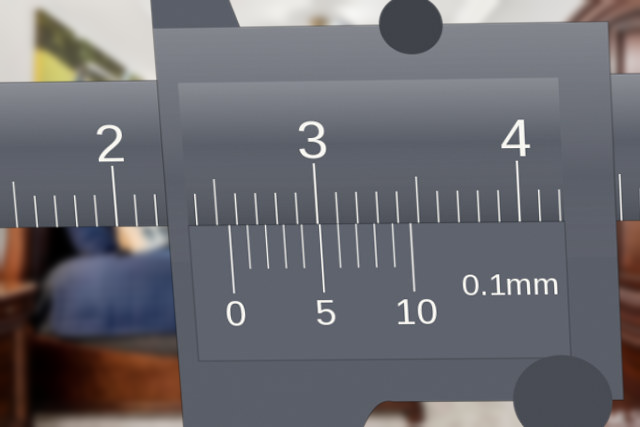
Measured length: 25.6 mm
